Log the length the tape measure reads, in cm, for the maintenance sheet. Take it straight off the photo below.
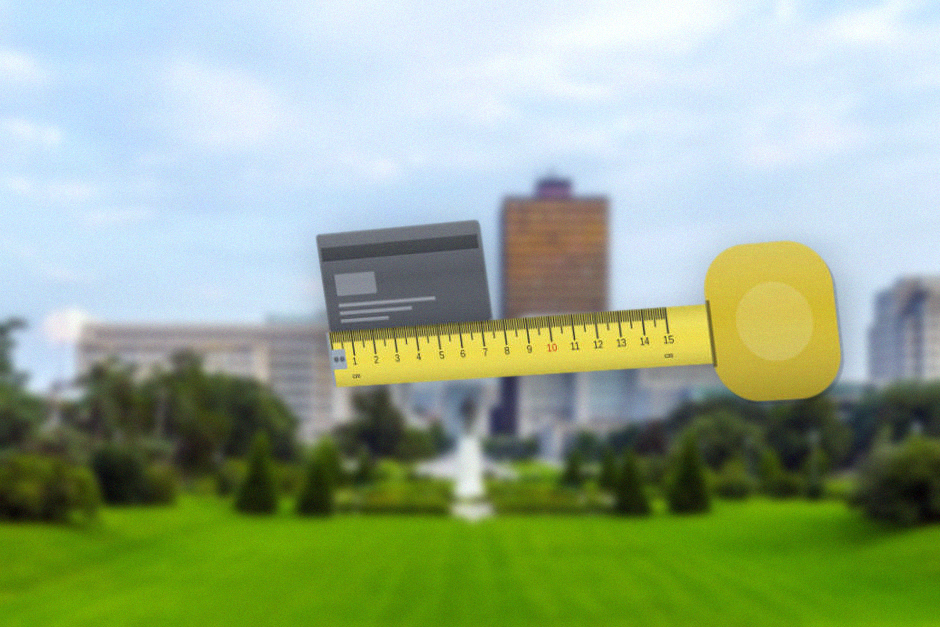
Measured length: 7.5 cm
